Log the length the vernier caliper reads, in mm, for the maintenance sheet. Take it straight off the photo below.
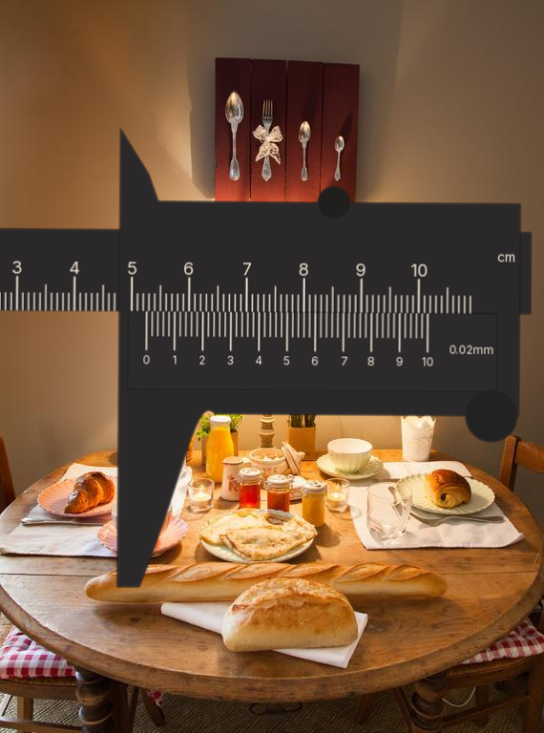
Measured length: 52.6 mm
